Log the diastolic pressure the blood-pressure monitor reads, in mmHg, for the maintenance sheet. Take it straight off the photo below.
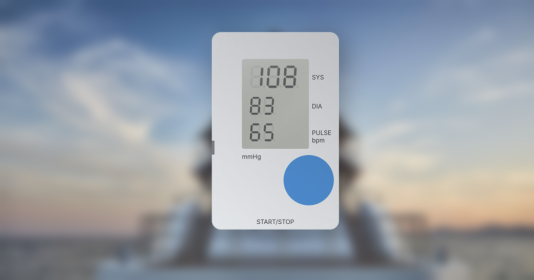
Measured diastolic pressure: 83 mmHg
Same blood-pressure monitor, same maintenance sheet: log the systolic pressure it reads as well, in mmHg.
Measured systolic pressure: 108 mmHg
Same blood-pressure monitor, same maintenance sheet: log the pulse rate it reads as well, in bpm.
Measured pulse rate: 65 bpm
